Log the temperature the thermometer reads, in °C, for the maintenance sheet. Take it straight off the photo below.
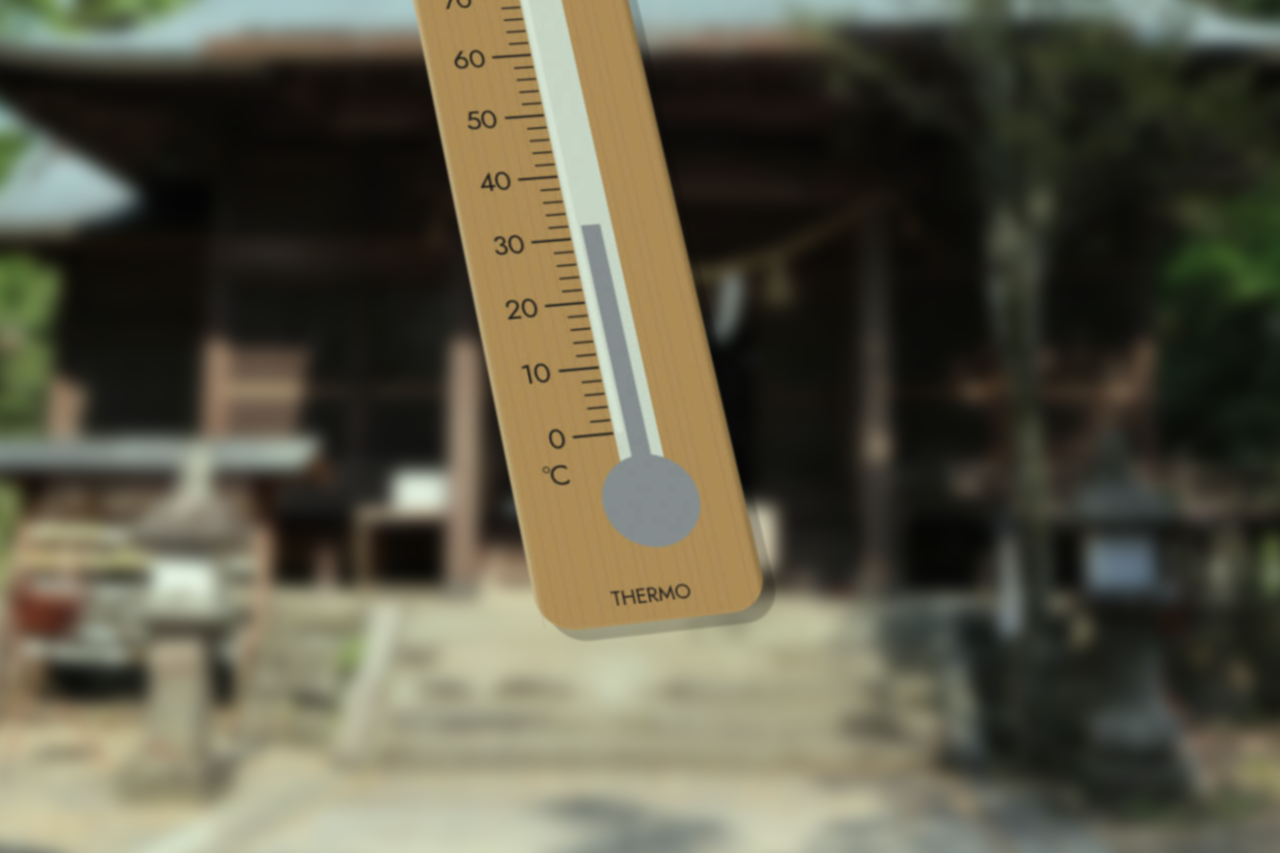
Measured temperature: 32 °C
